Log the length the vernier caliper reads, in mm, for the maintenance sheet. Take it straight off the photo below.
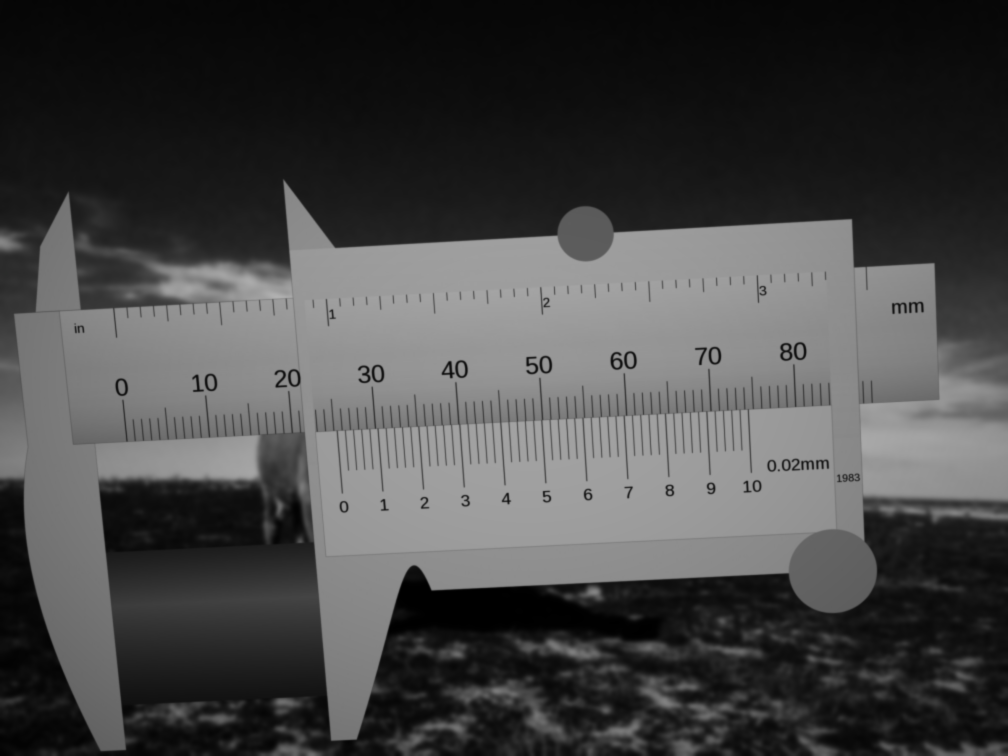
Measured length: 25.4 mm
